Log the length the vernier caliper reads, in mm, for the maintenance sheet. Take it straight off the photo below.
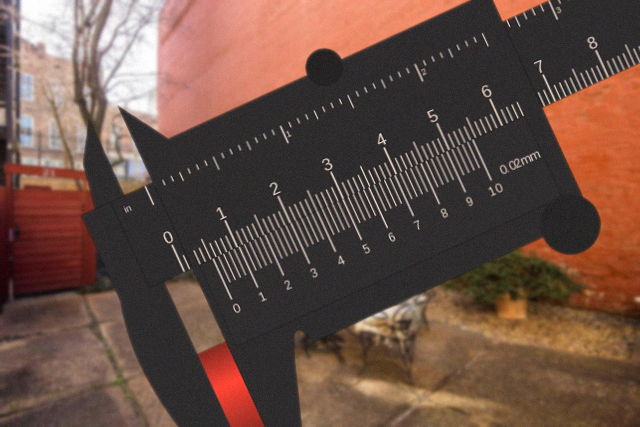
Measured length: 5.4 mm
